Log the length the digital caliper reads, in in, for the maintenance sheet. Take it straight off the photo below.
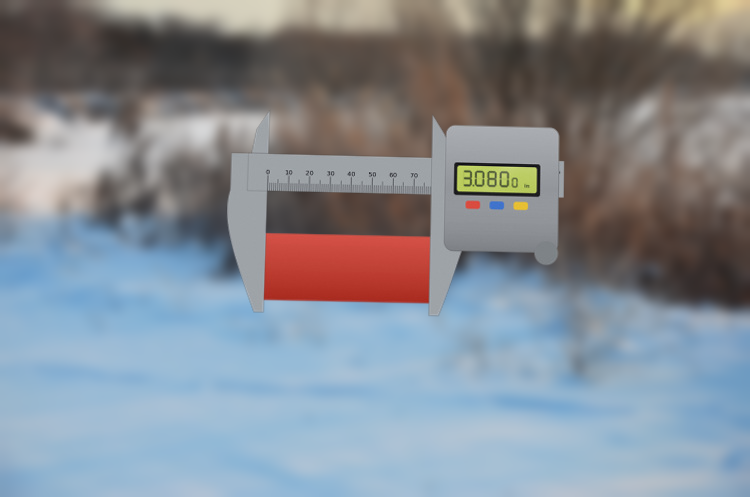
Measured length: 3.0800 in
